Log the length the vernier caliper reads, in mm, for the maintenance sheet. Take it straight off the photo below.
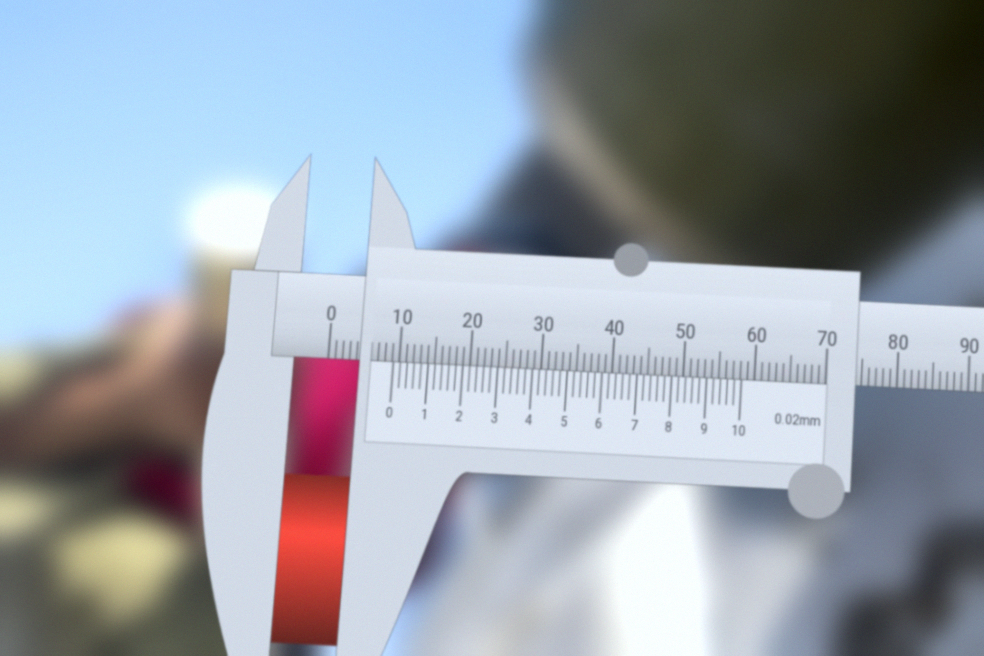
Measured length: 9.2 mm
